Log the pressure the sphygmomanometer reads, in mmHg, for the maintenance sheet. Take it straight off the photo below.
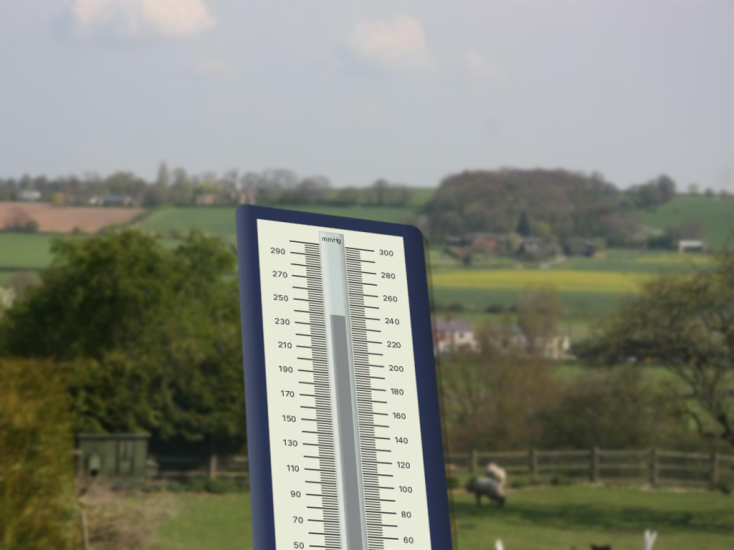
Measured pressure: 240 mmHg
